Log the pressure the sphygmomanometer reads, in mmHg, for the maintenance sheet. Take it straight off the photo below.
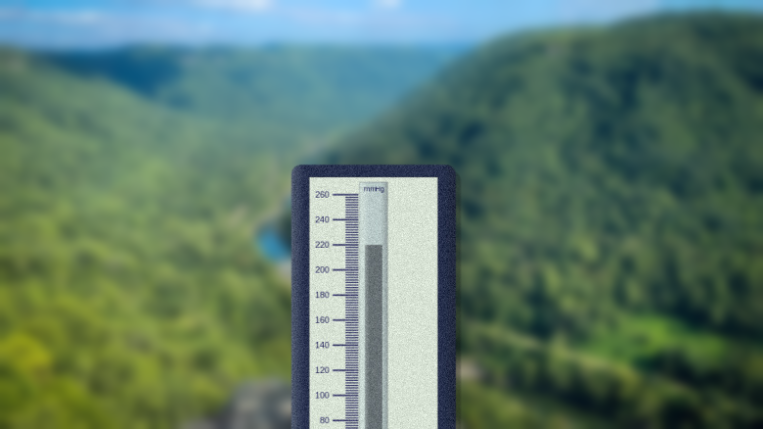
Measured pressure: 220 mmHg
